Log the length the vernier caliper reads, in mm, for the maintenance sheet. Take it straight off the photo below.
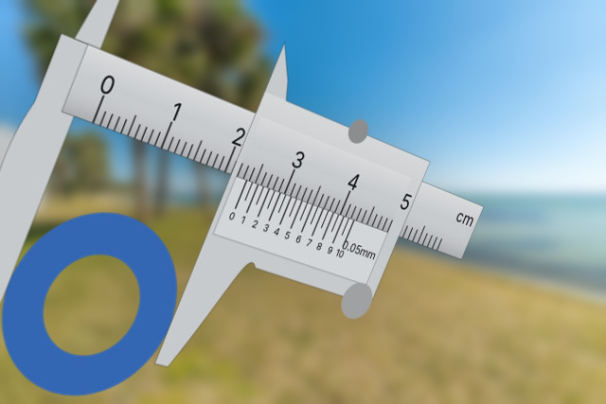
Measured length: 23.6 mm
